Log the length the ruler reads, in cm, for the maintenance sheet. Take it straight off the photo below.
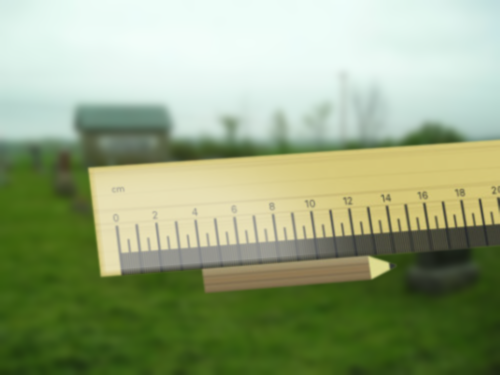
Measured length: 10 cm
